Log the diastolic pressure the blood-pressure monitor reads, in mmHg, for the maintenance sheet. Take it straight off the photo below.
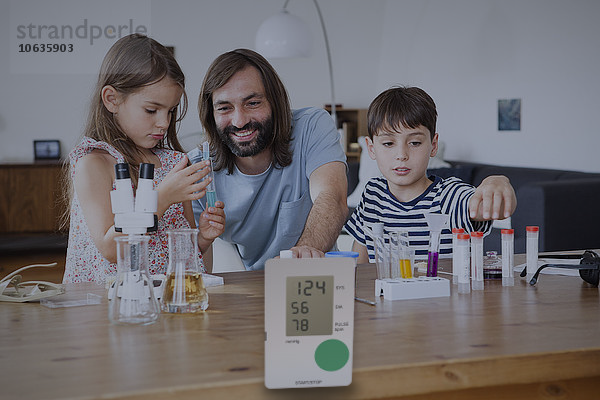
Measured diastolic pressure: 56 mmHg
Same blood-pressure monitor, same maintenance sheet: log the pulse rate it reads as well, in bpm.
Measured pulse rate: 78 bpm
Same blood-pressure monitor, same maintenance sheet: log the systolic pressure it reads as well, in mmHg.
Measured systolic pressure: 124 mmHg
